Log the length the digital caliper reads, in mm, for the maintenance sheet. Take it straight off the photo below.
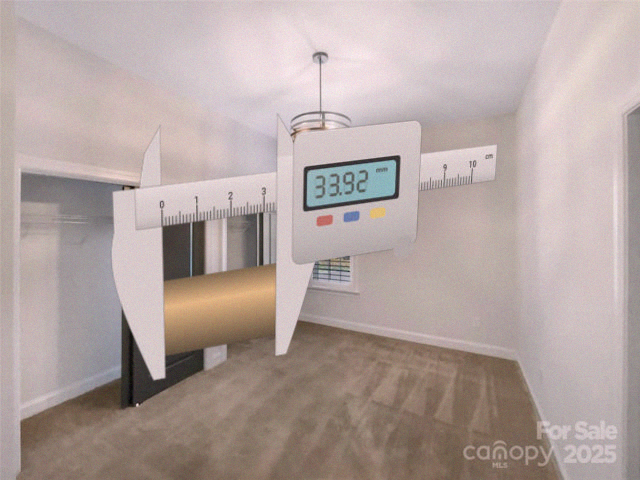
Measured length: 33.92 mm
